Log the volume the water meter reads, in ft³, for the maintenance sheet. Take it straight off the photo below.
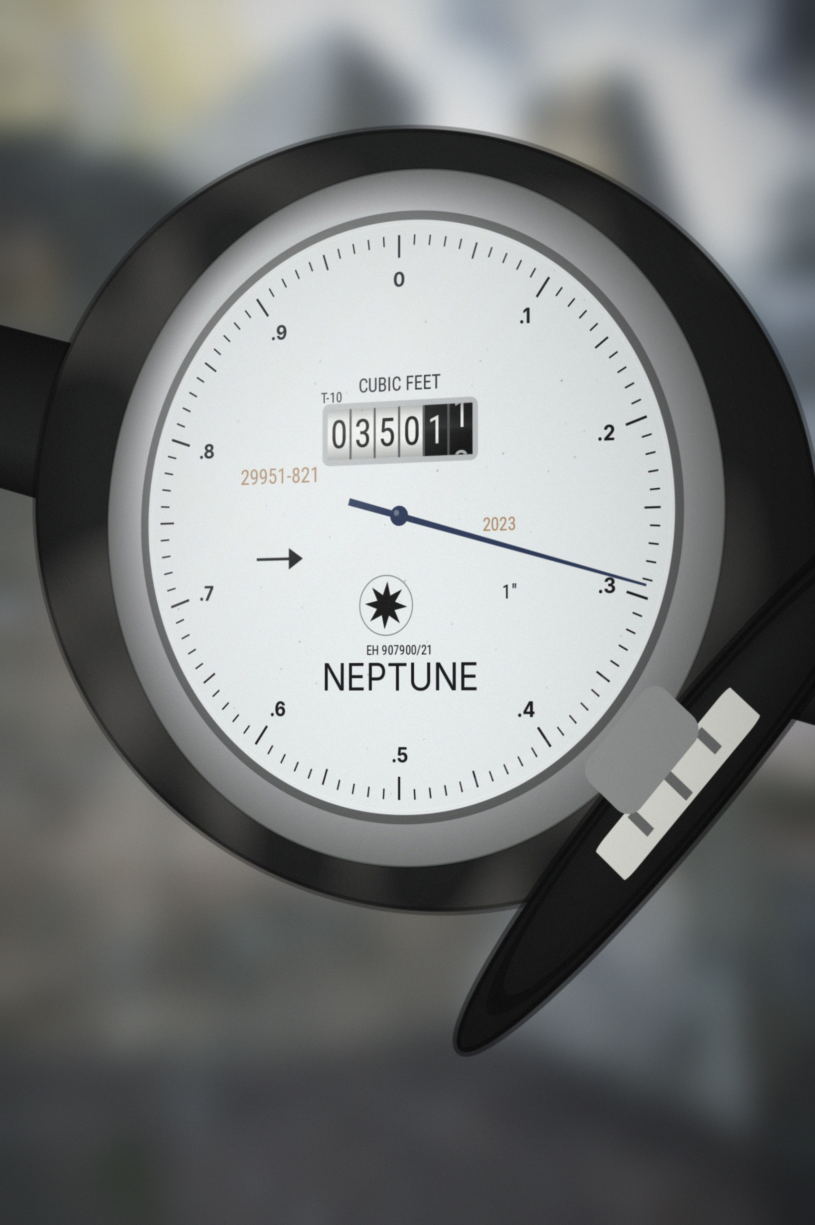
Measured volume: 35011.29 ft³
